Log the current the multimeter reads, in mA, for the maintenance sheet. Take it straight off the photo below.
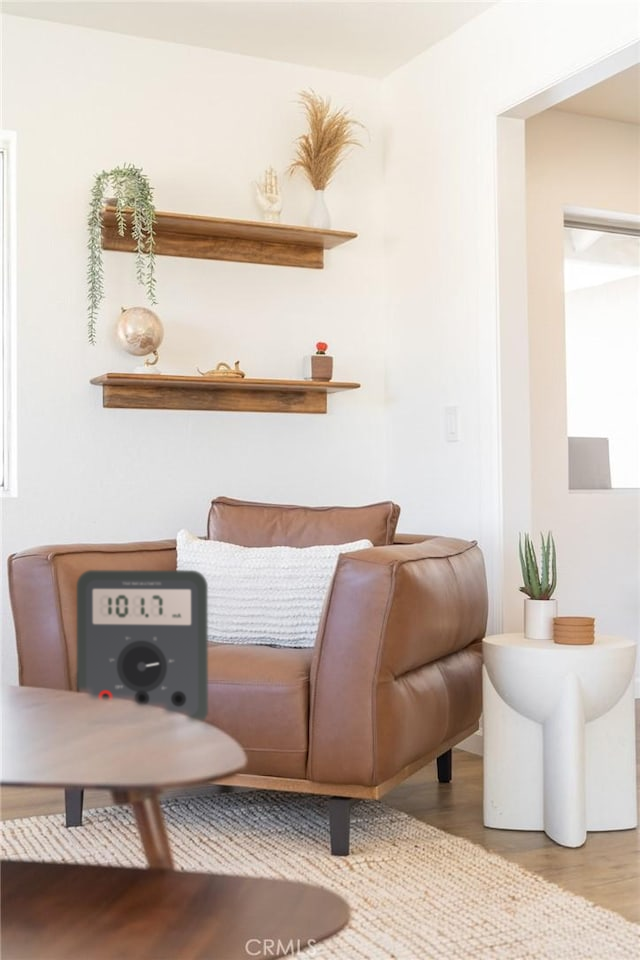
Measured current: 101.7 mA
